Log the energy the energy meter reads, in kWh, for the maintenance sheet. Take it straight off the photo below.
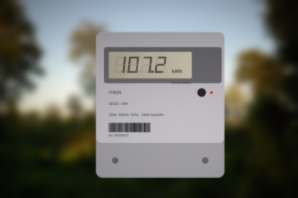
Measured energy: 107.2 kWh
